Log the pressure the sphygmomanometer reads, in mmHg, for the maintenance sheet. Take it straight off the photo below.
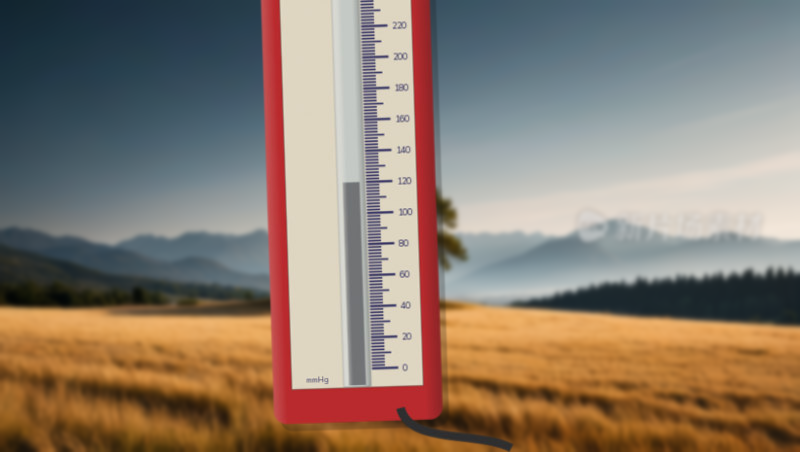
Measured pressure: 120 mmHg
